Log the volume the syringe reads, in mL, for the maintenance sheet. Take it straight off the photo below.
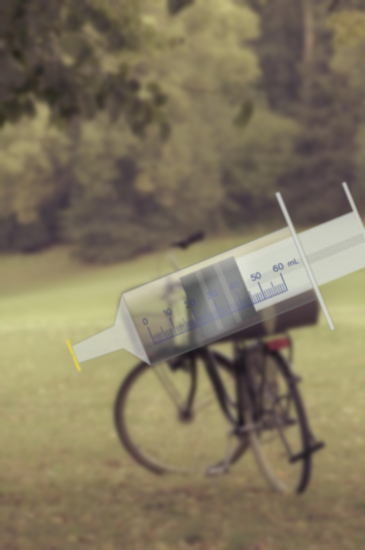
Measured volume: 20 mL
